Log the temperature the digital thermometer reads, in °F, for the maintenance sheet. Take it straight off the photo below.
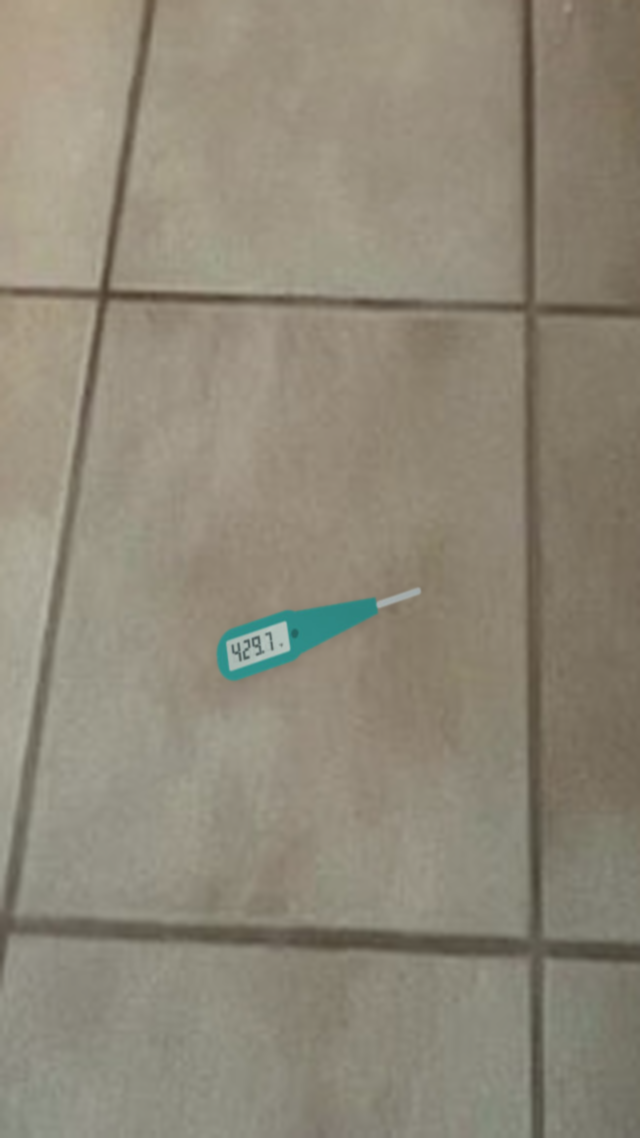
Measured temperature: 429.7 °F
